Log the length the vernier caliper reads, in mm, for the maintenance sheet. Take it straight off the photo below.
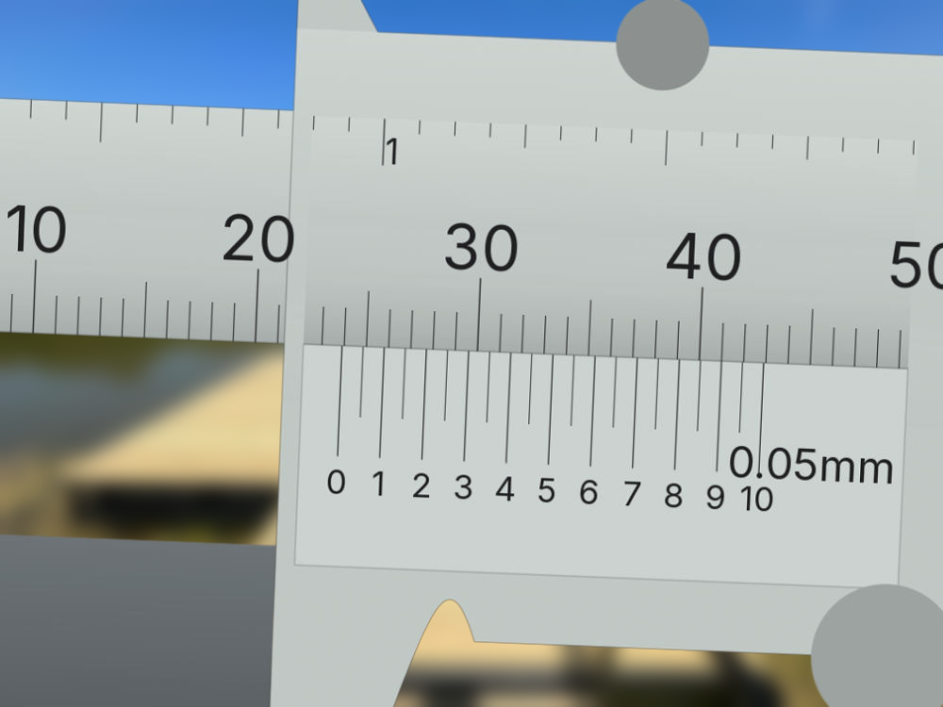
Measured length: 23.90 mm
